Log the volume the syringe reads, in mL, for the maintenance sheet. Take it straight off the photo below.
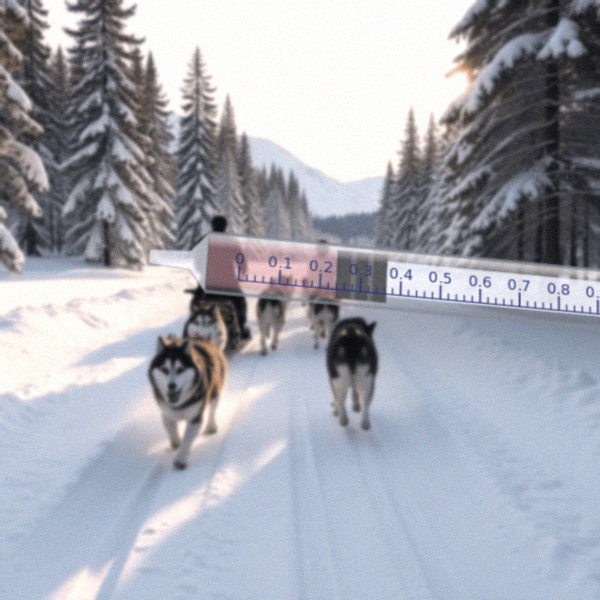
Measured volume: 0.24 mL
